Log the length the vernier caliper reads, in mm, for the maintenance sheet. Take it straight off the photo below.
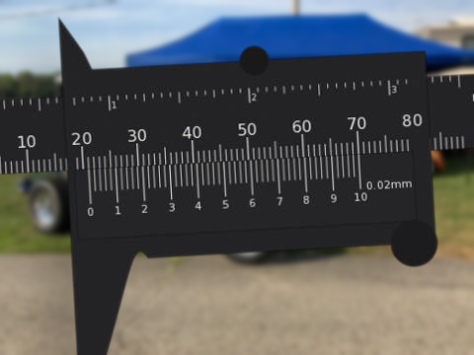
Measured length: 21.0 mm
